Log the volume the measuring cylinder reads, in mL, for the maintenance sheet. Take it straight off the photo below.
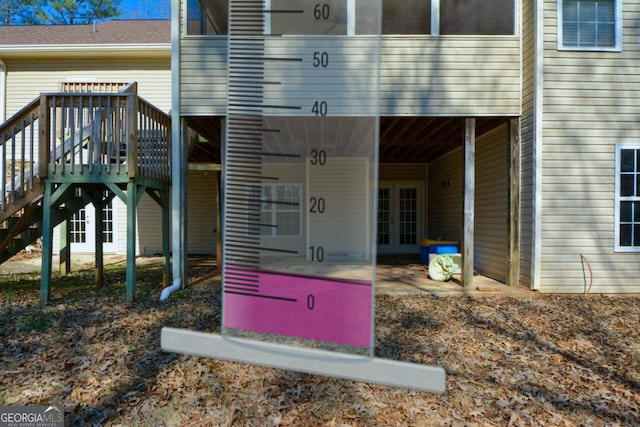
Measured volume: 5 mL
